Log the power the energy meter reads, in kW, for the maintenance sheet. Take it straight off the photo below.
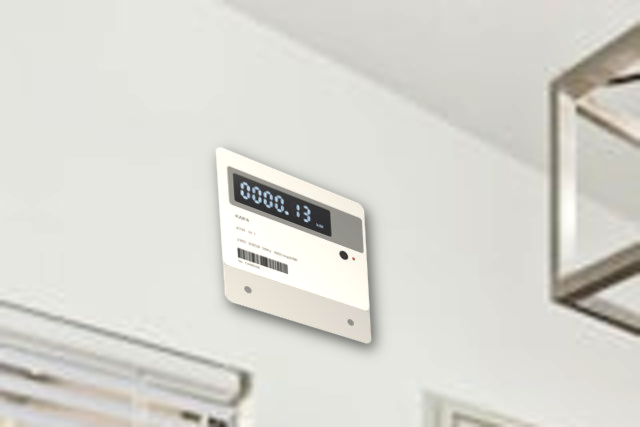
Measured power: 0.13 kW
